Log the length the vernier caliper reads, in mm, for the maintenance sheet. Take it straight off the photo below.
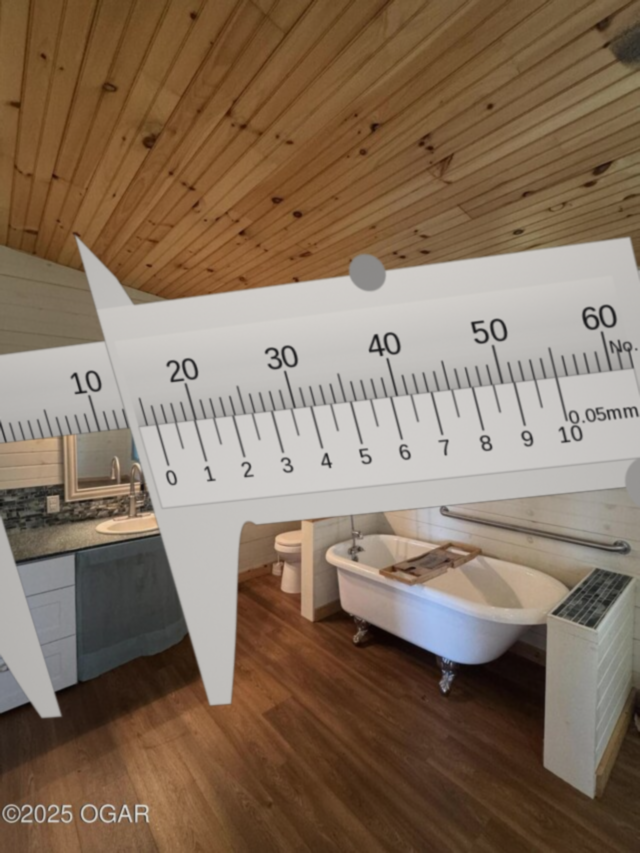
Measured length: 16.0 mm
